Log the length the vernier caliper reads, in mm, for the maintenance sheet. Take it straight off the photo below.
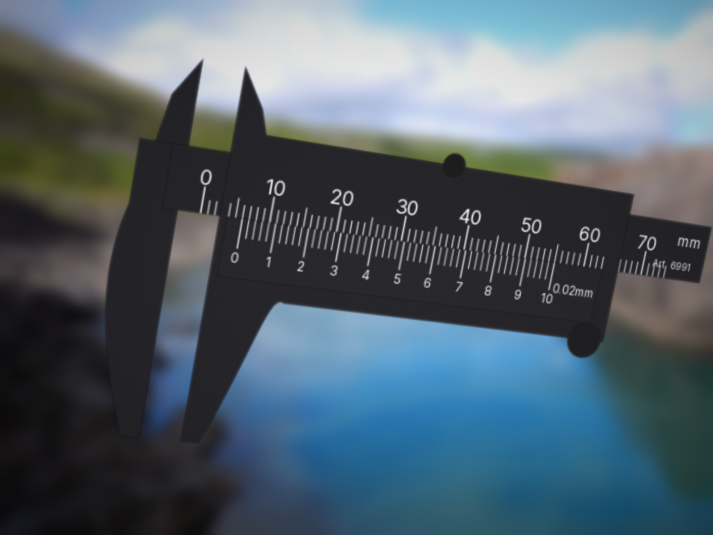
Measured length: 6.0 mm
